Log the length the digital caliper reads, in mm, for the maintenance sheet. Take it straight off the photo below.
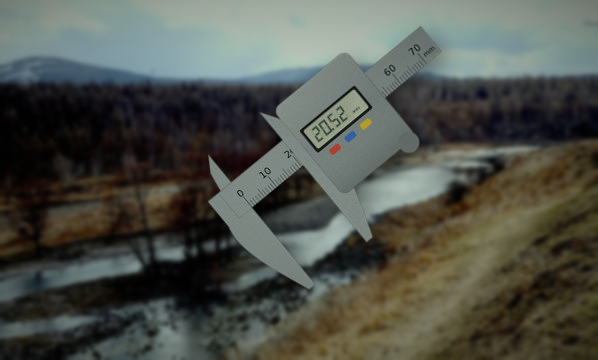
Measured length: 20.52 mm
